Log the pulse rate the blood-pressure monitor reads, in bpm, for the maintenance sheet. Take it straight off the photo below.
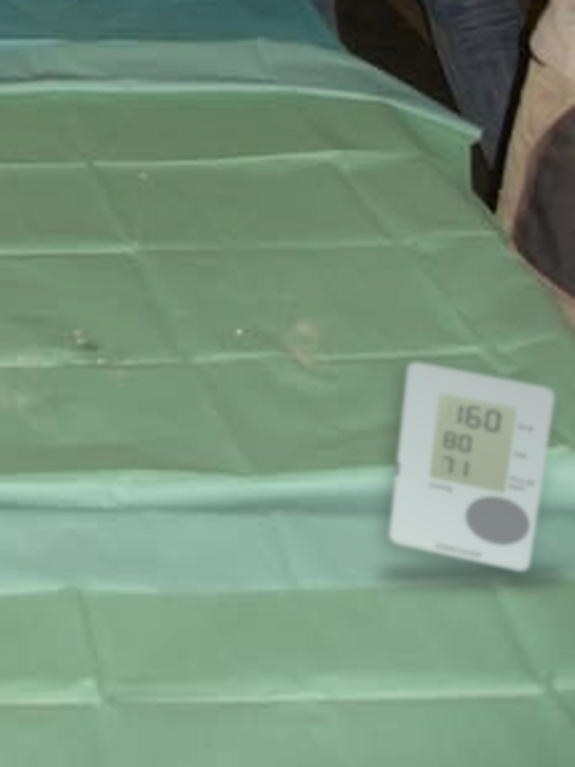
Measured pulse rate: 71 bpm
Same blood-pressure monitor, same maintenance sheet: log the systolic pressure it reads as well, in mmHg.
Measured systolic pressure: 160 mmHg
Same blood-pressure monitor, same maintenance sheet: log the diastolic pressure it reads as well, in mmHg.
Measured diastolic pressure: 80 mmHg
